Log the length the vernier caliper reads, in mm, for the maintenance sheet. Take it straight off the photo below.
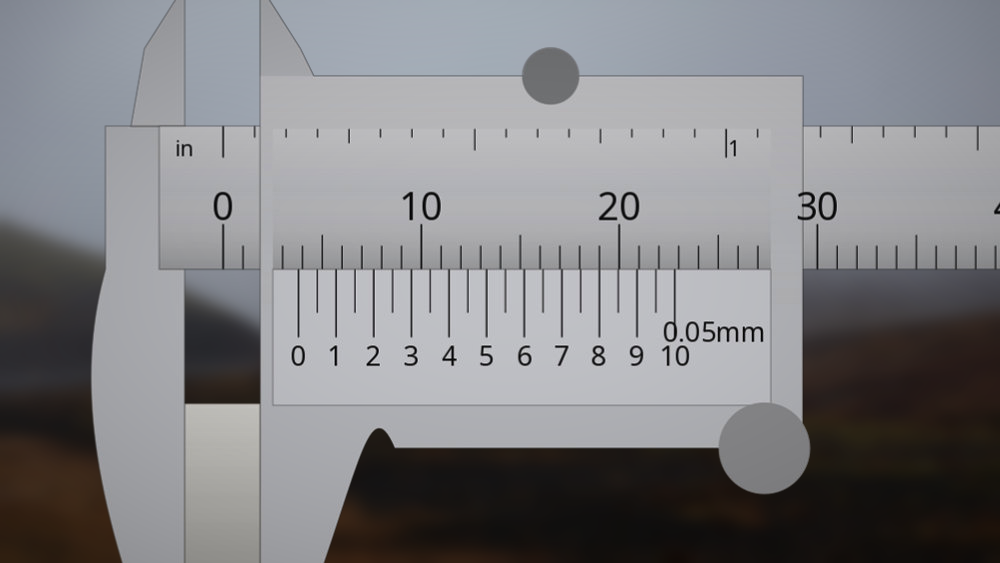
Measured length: 3.8 mm
